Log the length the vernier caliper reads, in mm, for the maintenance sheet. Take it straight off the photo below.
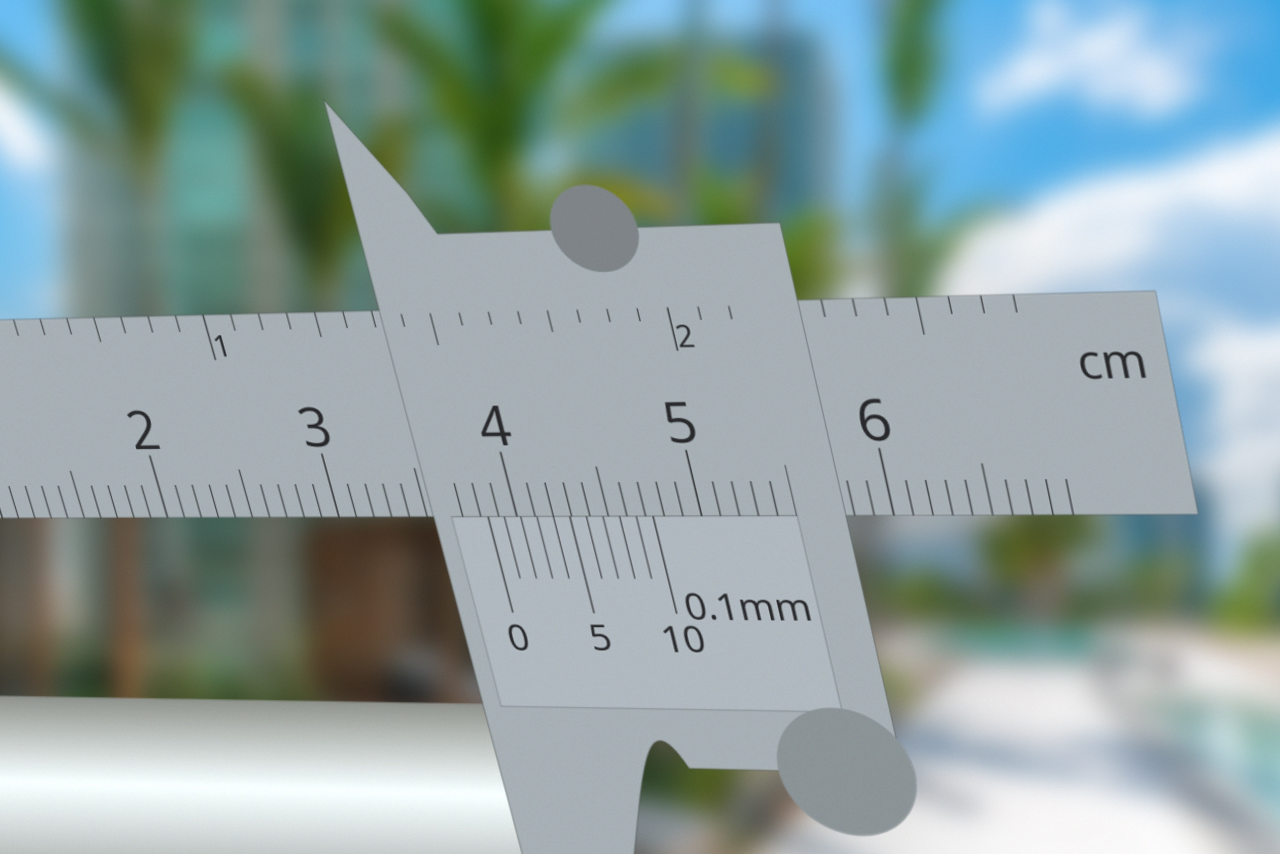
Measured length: 38.4 mm
